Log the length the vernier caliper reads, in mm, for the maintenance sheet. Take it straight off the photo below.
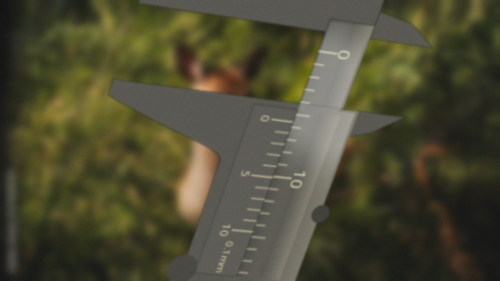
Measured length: 5.6 mm
